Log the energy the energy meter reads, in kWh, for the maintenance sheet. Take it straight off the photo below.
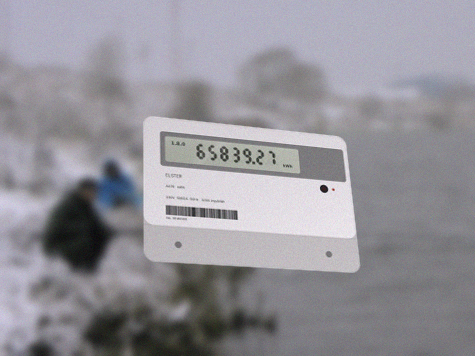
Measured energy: 65839.27 kWh
